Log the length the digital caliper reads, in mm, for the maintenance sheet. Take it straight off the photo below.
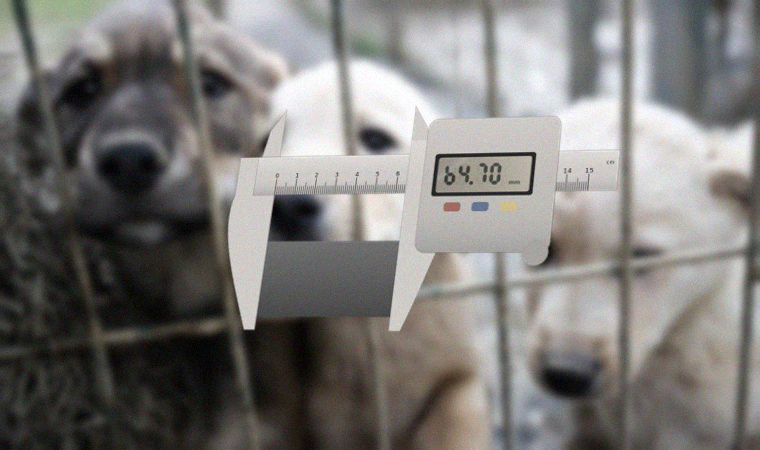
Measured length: 64.70 mm
